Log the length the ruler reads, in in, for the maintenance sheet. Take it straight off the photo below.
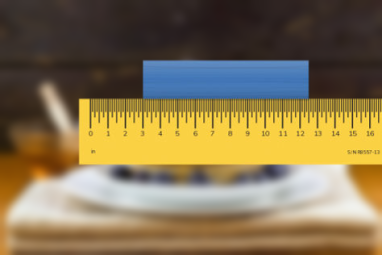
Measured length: 9.5 in
